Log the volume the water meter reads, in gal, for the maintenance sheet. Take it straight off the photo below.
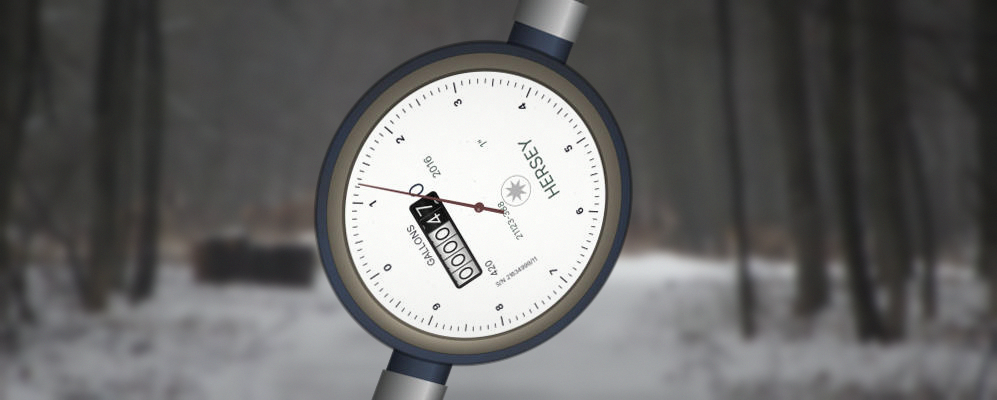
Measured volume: 471.2 gal
